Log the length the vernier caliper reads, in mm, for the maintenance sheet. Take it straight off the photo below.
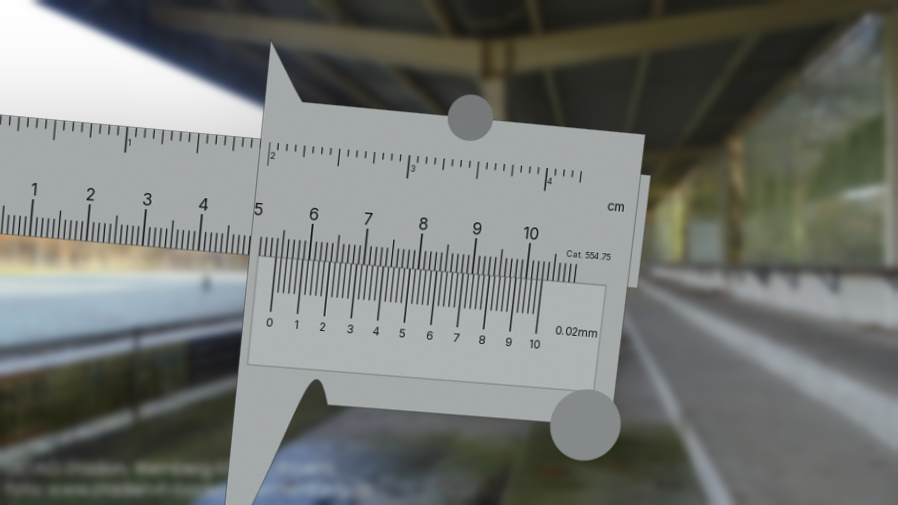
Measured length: 54.0 mm
